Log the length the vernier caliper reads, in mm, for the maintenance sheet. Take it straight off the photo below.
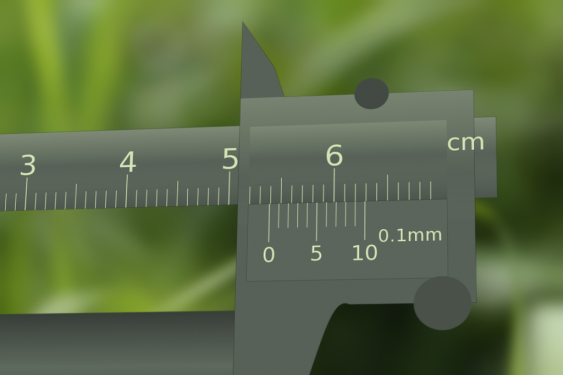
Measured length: 53.9 mm
